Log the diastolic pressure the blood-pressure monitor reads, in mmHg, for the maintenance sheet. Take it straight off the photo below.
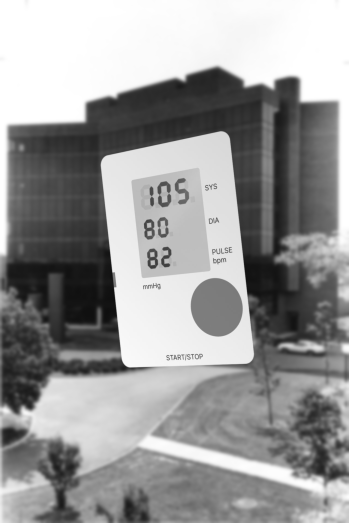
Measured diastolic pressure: 80 mmHg
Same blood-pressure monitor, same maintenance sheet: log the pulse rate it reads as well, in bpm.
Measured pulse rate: 82 bpm
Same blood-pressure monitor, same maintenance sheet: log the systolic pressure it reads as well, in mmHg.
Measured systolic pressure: 105 mmHg
